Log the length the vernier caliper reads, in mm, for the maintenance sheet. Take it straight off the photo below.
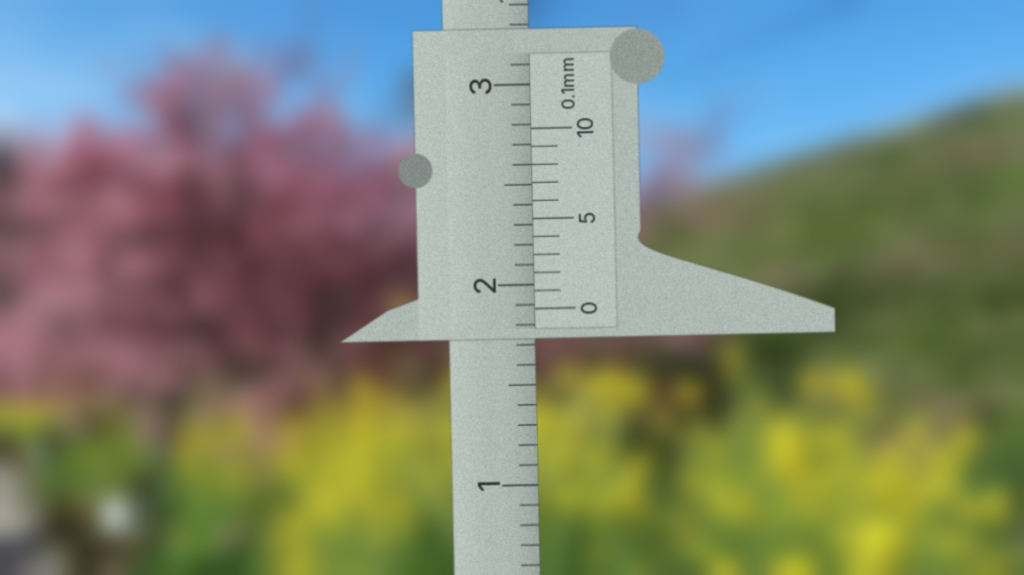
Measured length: 18.8 mm
